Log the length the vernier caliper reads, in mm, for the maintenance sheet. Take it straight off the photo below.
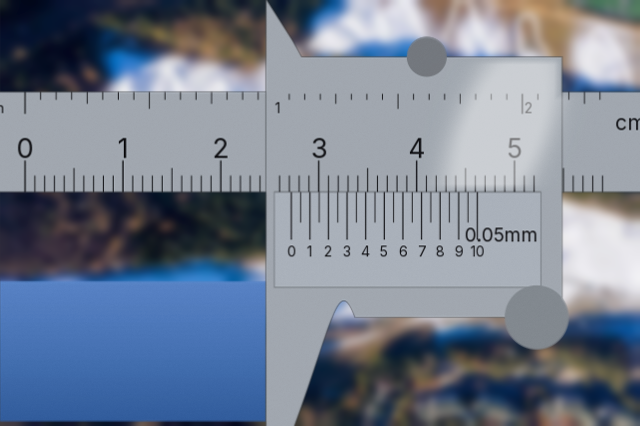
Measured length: 27.2 mm
